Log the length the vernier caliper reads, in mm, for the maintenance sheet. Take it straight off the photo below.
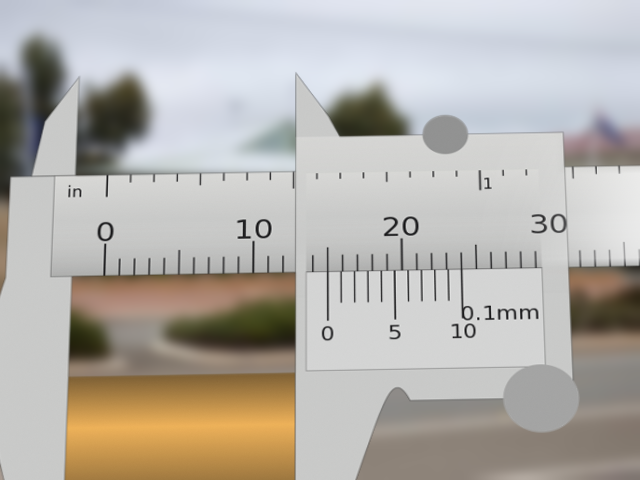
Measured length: 15.0 mm
